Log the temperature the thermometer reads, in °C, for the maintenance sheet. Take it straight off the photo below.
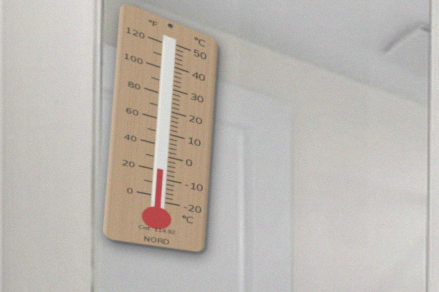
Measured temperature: -6 °C
